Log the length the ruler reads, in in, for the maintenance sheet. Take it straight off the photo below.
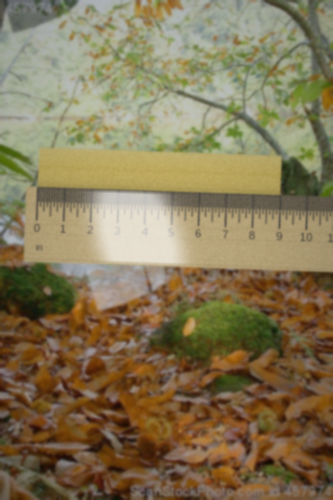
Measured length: 9 in
